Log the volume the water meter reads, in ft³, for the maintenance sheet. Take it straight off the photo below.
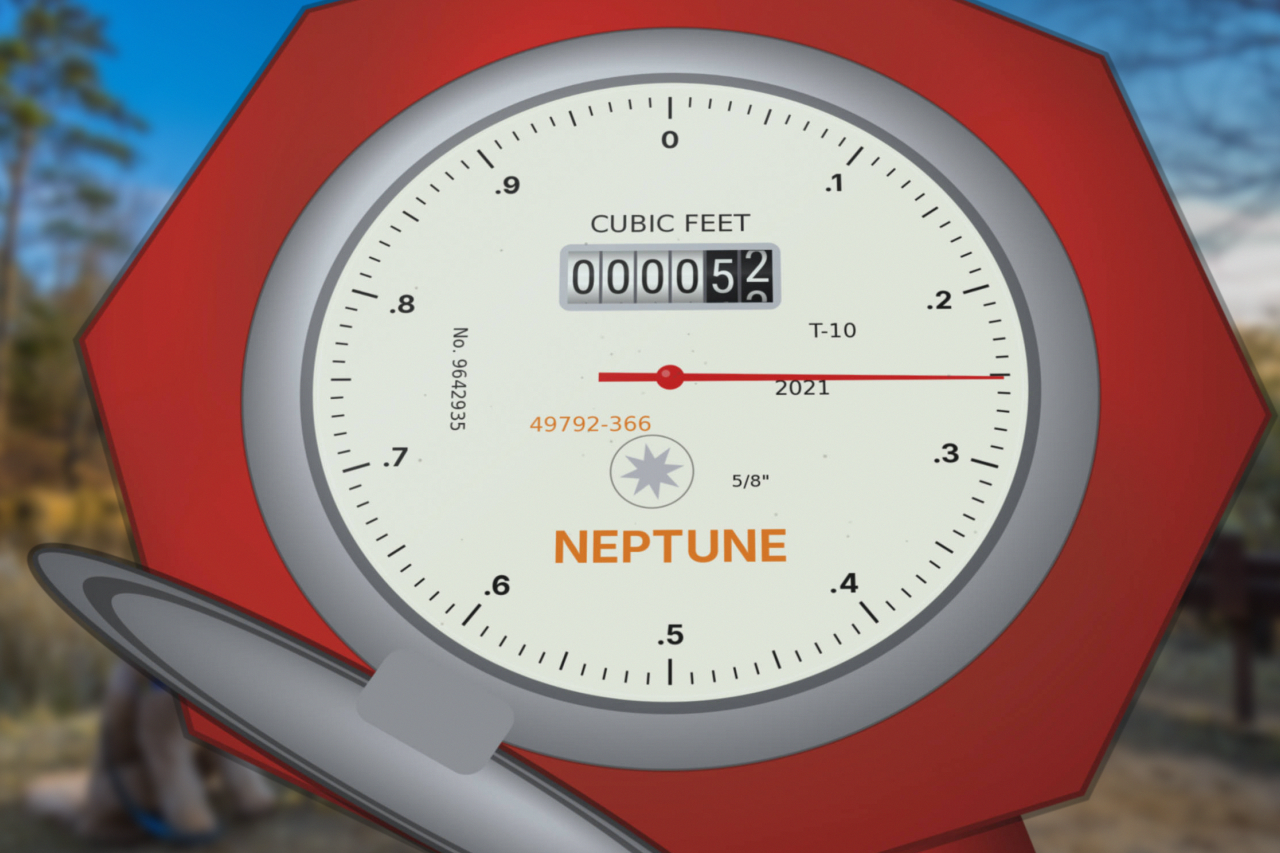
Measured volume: 52.25 ft³
